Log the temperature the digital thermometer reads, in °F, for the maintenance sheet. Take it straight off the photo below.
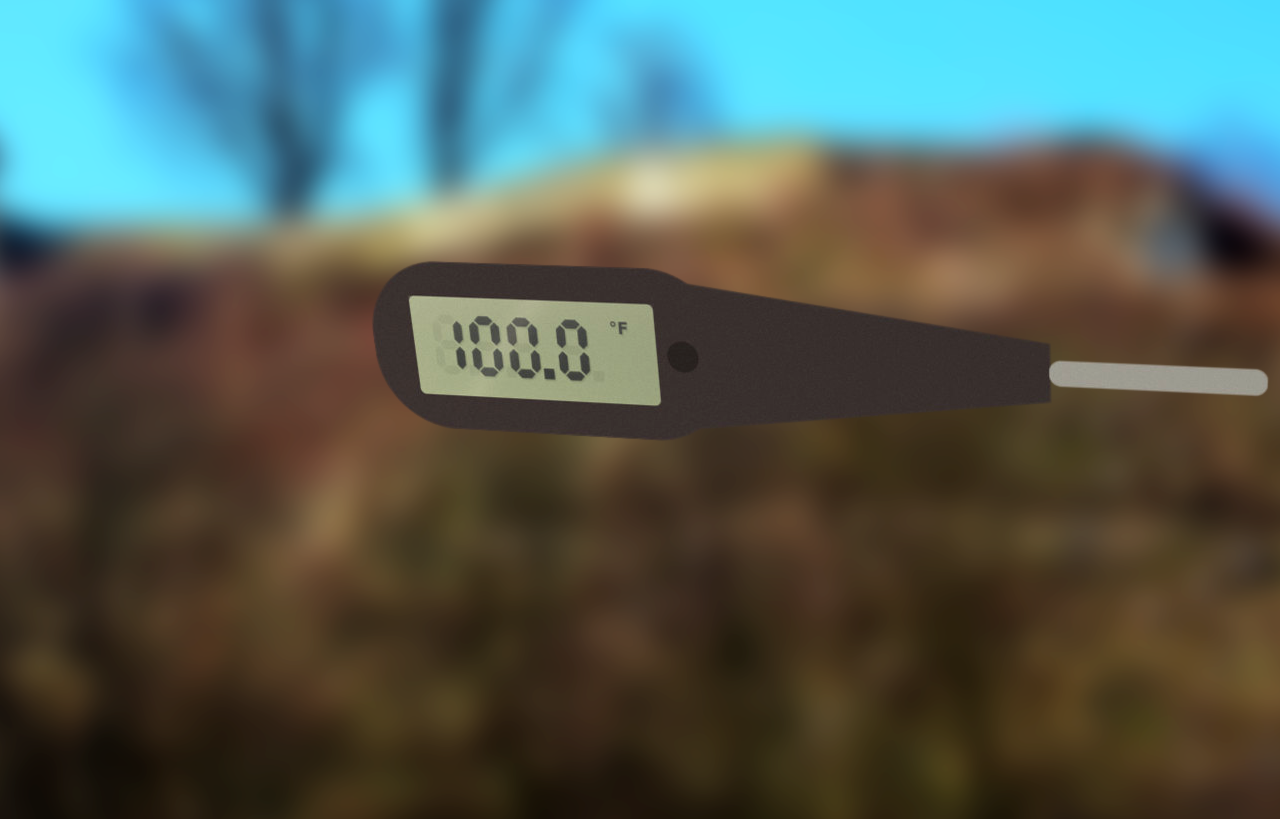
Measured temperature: 100.0 °F
